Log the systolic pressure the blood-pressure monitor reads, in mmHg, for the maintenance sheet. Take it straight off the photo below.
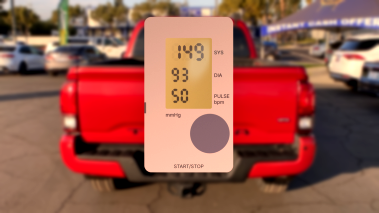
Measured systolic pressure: 149 mmHg
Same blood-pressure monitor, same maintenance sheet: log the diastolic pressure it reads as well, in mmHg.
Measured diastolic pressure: 93 mmHg
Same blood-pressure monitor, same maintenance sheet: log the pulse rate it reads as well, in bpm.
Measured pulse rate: 50 bpm
